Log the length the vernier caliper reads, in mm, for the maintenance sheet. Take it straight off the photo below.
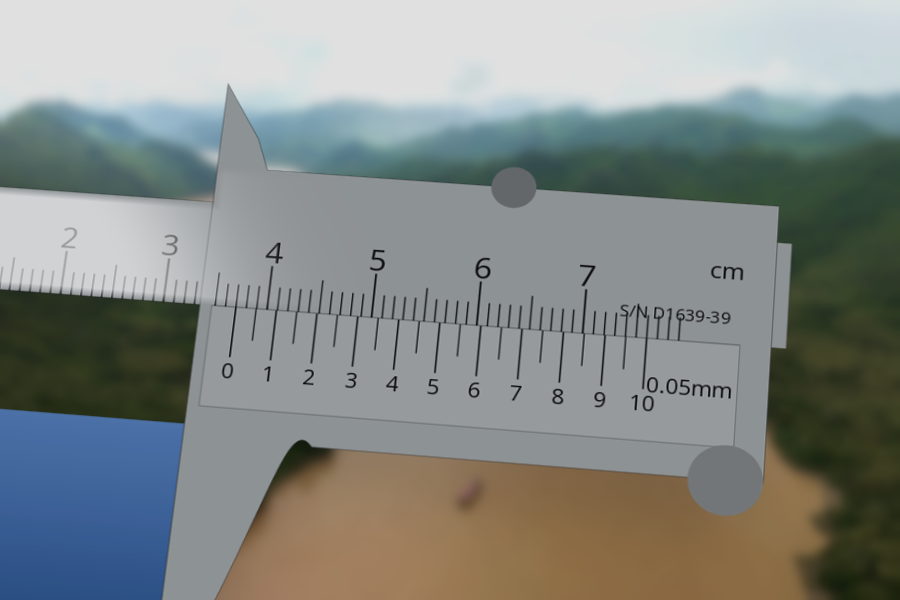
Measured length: 37.0 mm
